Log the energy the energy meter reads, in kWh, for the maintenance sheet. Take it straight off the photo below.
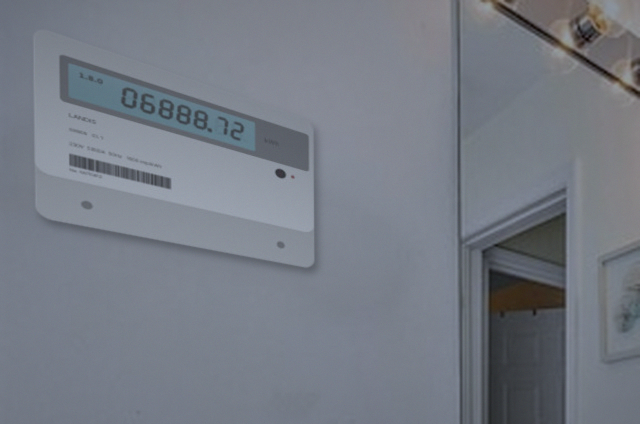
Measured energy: 6888.72 kWh
